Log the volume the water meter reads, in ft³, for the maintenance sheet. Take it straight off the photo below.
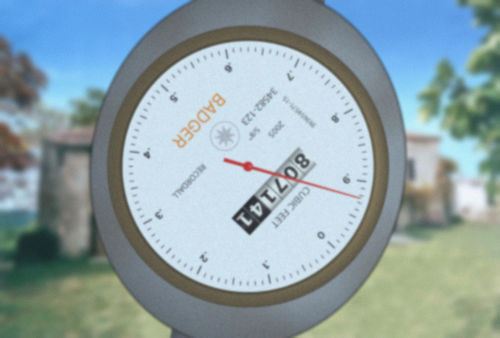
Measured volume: 807140.92 ft³
